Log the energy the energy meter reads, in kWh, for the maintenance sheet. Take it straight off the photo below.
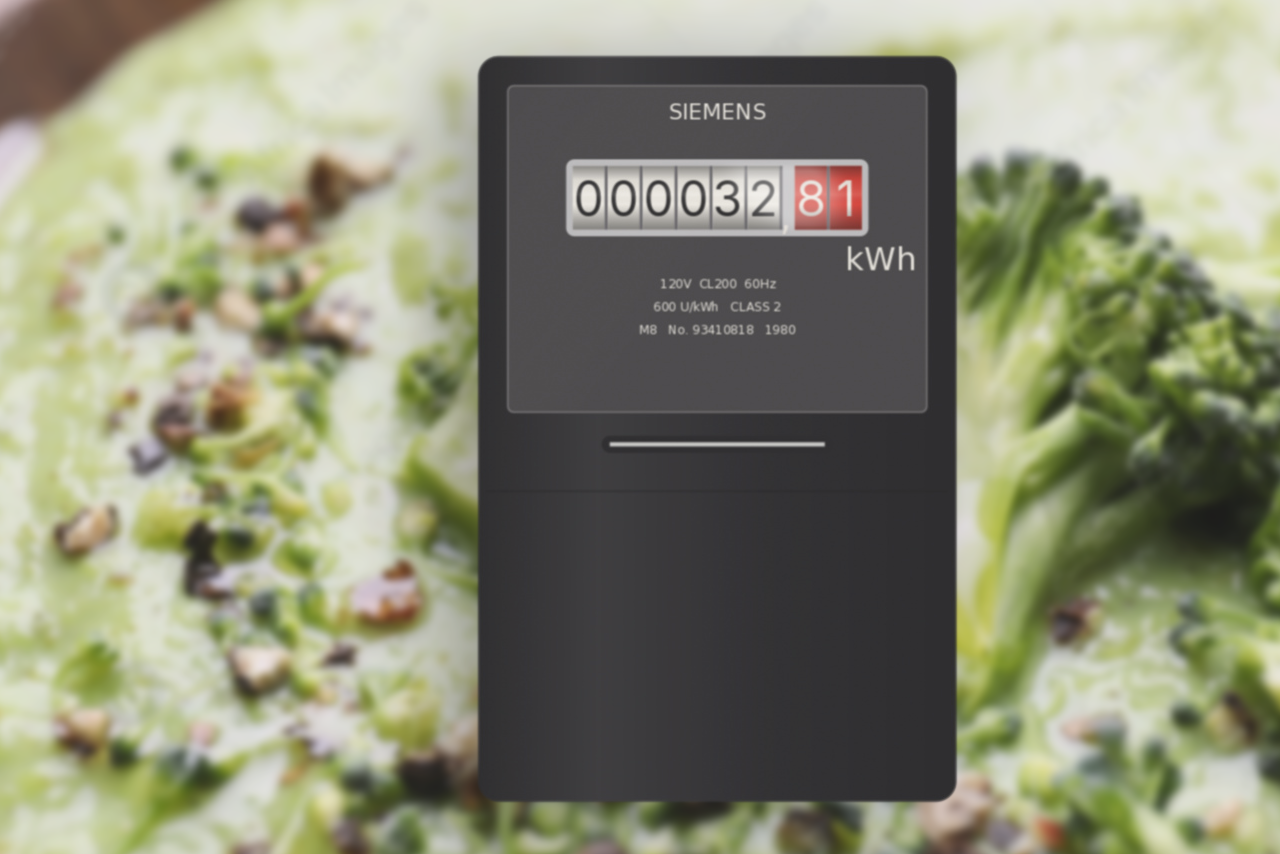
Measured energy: 32.81 kWh
